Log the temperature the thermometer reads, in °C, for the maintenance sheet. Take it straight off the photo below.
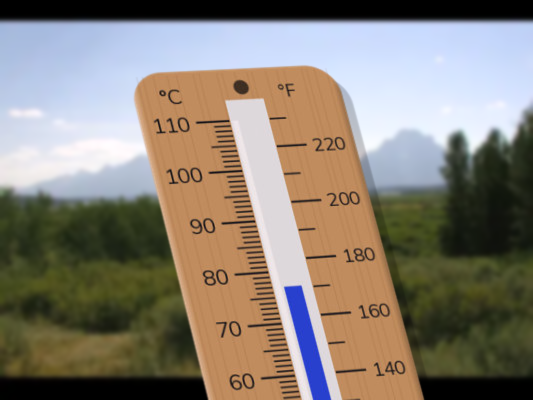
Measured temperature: 77 °C
